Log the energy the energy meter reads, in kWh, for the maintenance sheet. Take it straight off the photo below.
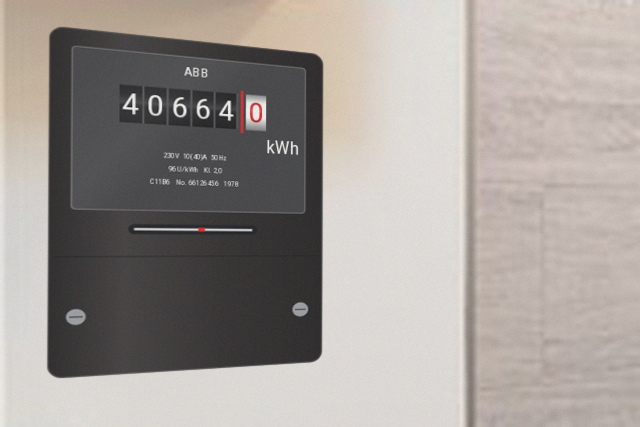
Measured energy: 40664.0 kWh
